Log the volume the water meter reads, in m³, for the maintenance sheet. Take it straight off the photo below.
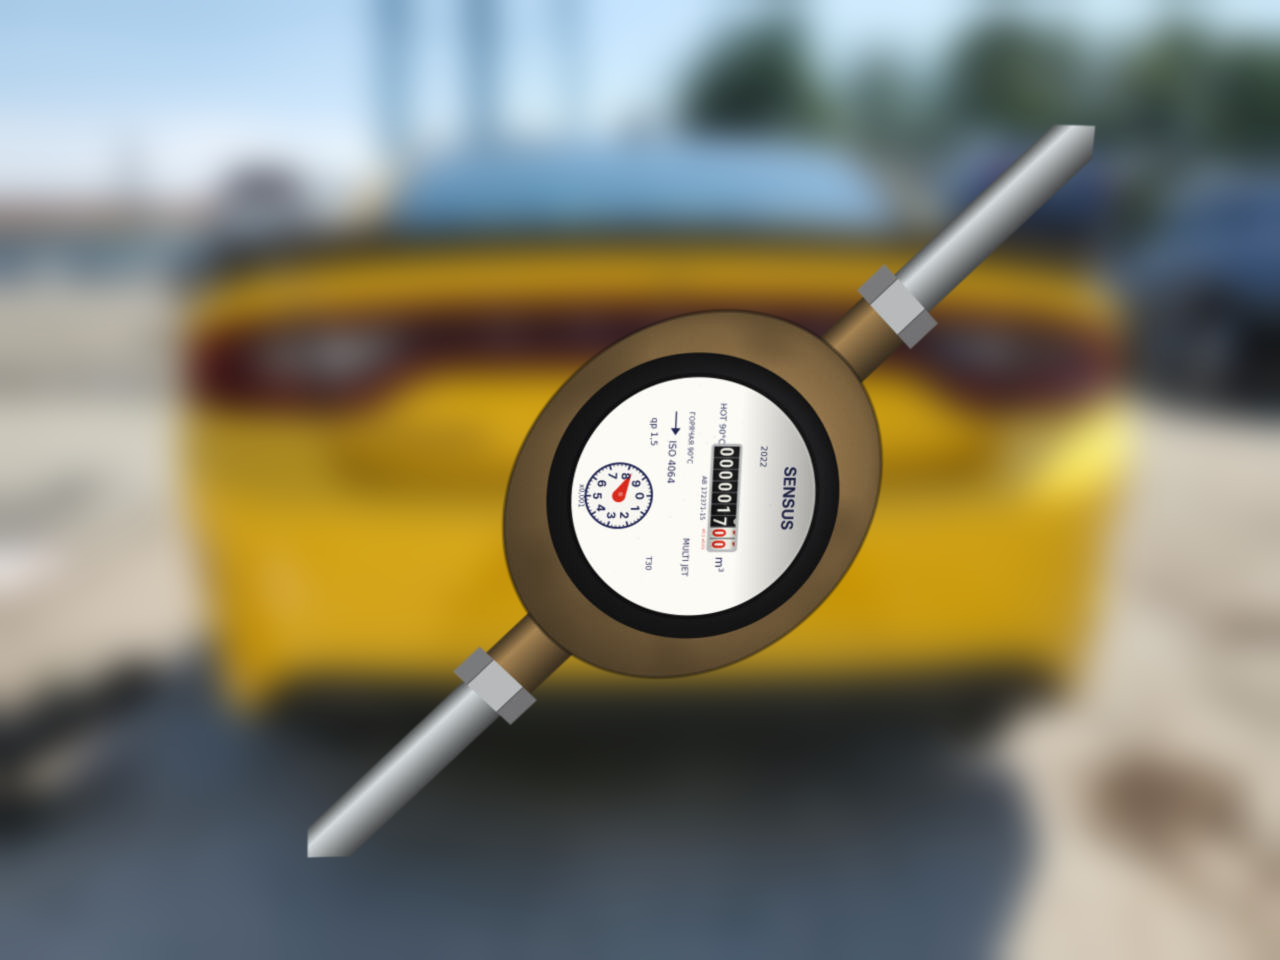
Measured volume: 16.998 m³
